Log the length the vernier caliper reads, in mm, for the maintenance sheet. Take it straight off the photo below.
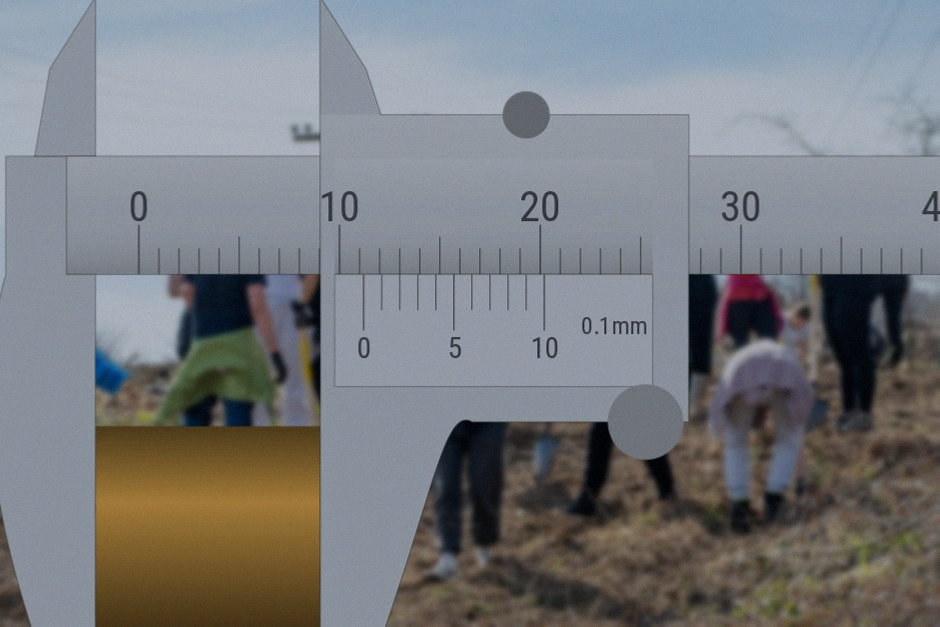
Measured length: 11.2 mm
